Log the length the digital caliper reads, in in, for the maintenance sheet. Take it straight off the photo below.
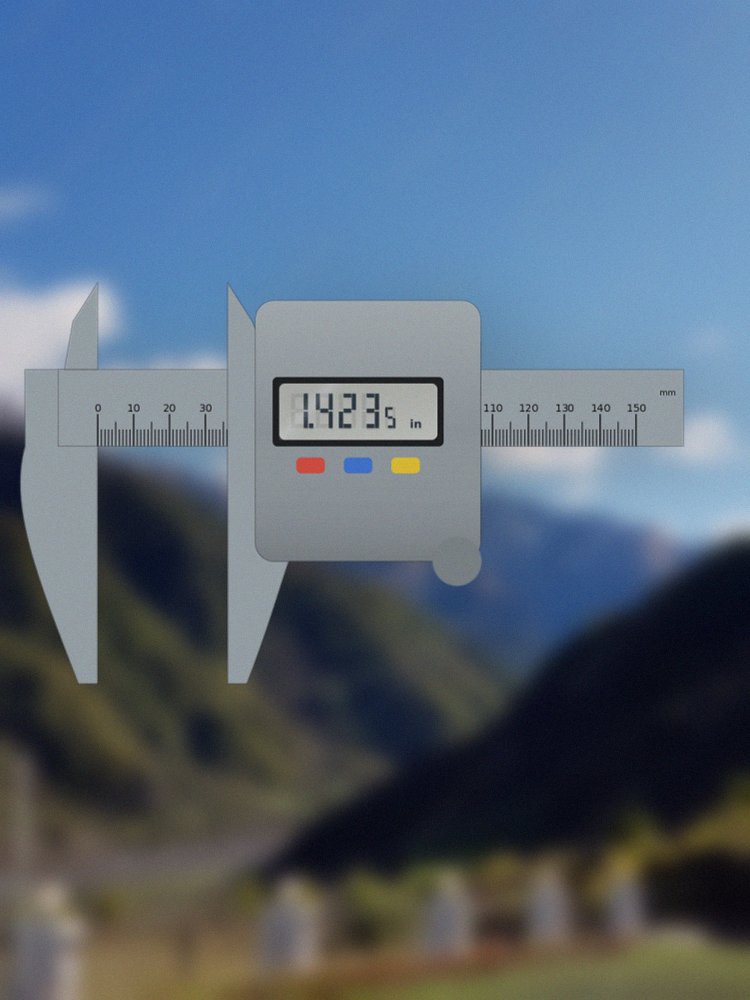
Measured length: 1.4235 in
